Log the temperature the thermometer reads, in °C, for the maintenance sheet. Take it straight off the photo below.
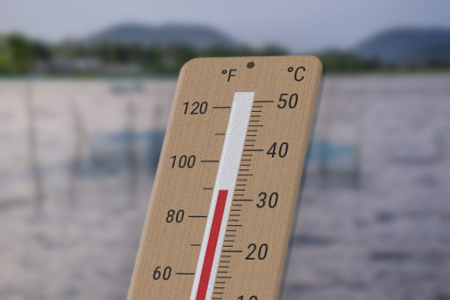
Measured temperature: 32 °C
